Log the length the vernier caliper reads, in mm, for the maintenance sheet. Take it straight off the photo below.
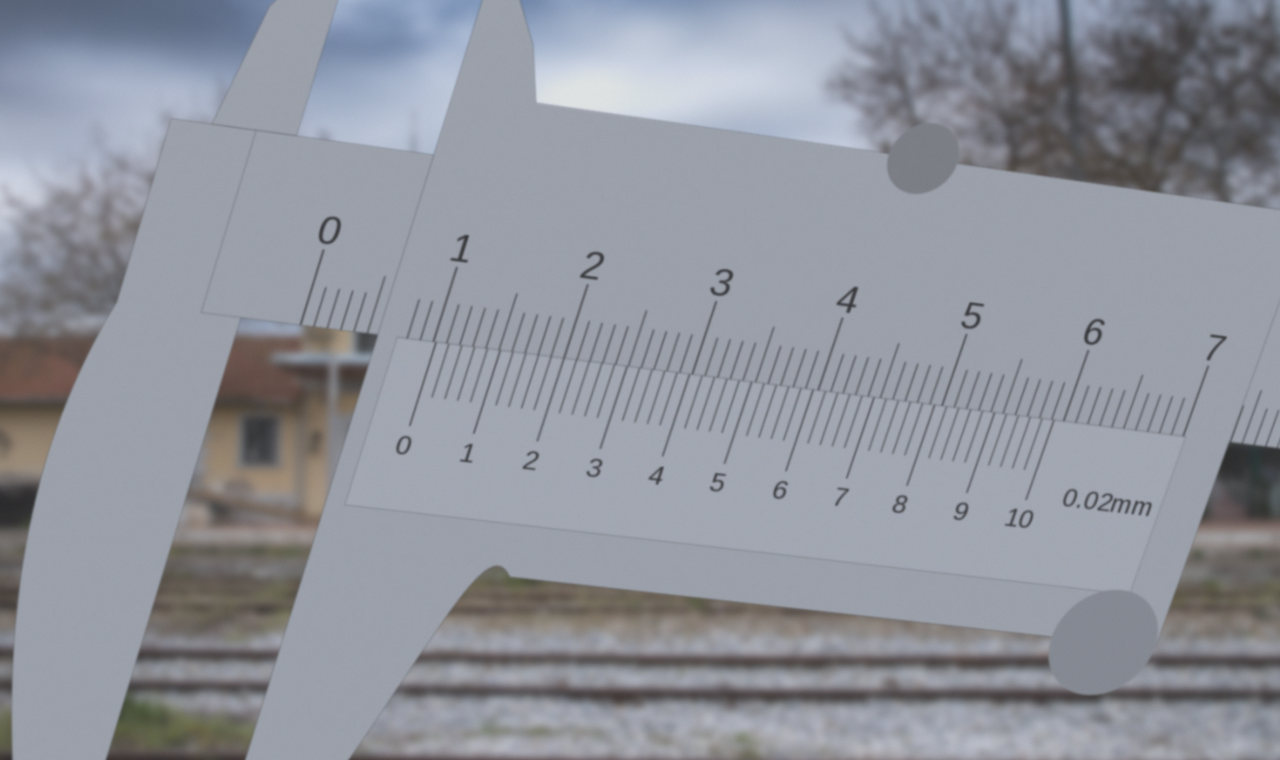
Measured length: 10.2 mm
